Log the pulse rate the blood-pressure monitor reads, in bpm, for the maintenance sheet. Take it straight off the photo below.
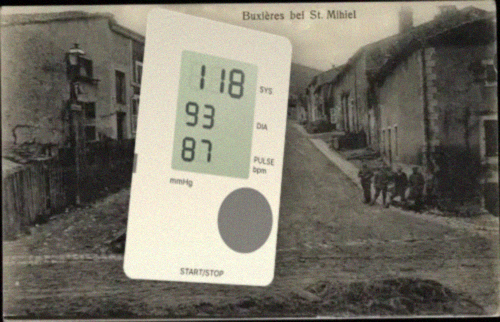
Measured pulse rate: 87 bpm
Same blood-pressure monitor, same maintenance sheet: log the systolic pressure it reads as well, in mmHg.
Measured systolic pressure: 118 mmHg
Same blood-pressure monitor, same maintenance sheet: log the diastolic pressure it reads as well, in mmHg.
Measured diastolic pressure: 93 mmHg
